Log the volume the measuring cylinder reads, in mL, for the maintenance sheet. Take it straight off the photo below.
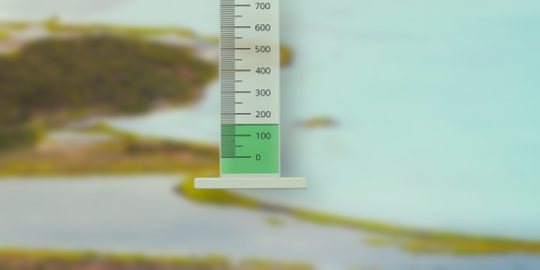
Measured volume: 150 mL
